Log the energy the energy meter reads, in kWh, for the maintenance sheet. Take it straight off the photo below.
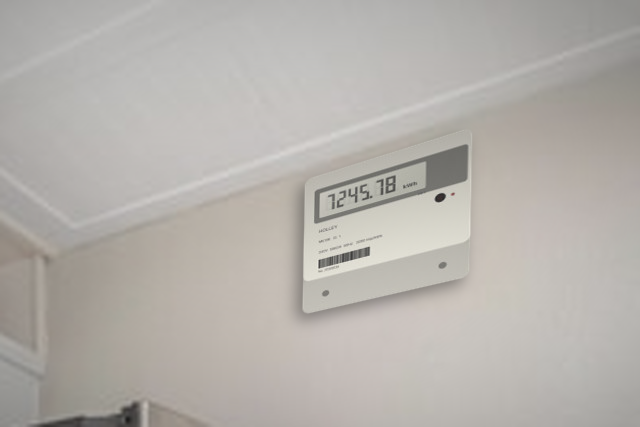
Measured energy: 7245.78 kWh
